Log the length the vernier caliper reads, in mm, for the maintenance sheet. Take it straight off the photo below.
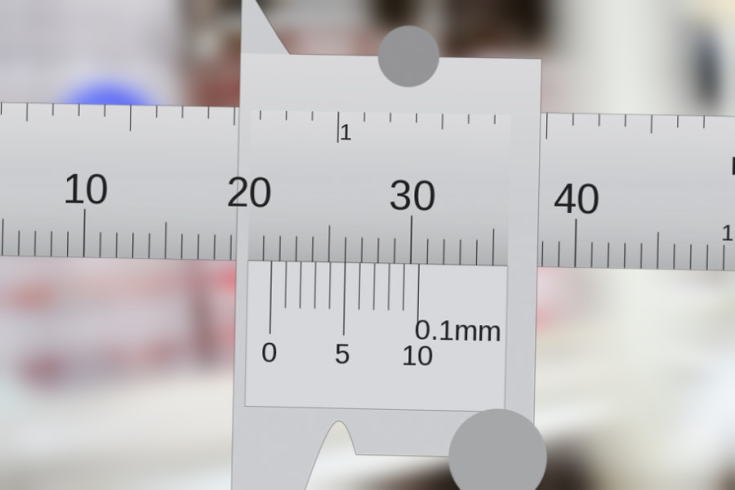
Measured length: 21.5 mm
